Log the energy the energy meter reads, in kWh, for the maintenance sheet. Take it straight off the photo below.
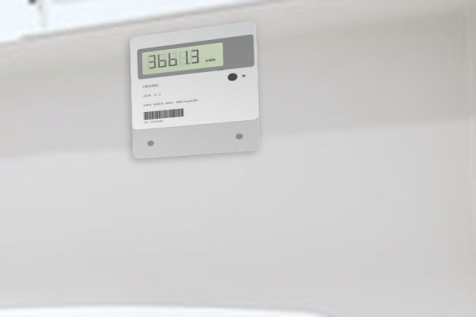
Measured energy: 3661.3 kWh
